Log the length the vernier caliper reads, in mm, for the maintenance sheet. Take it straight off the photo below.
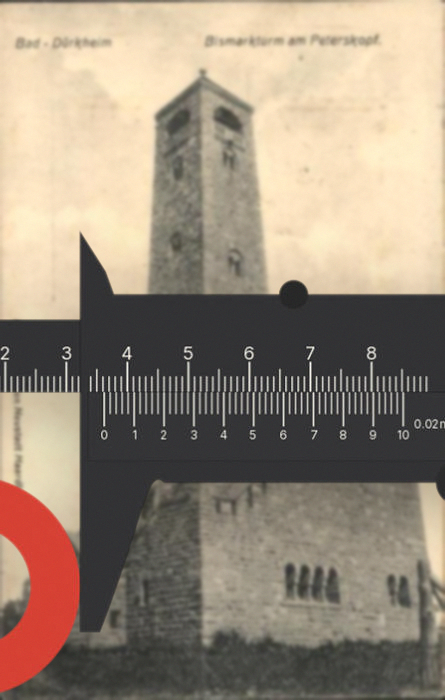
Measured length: 36.2 mm
